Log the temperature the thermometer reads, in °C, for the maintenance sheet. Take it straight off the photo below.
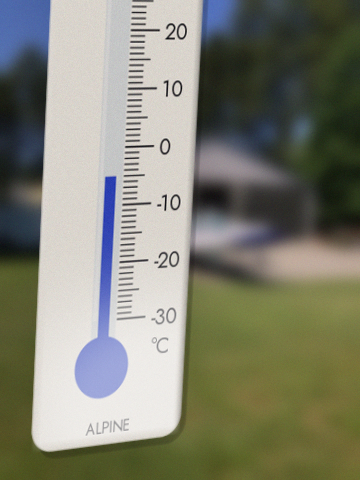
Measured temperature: -5 °C
